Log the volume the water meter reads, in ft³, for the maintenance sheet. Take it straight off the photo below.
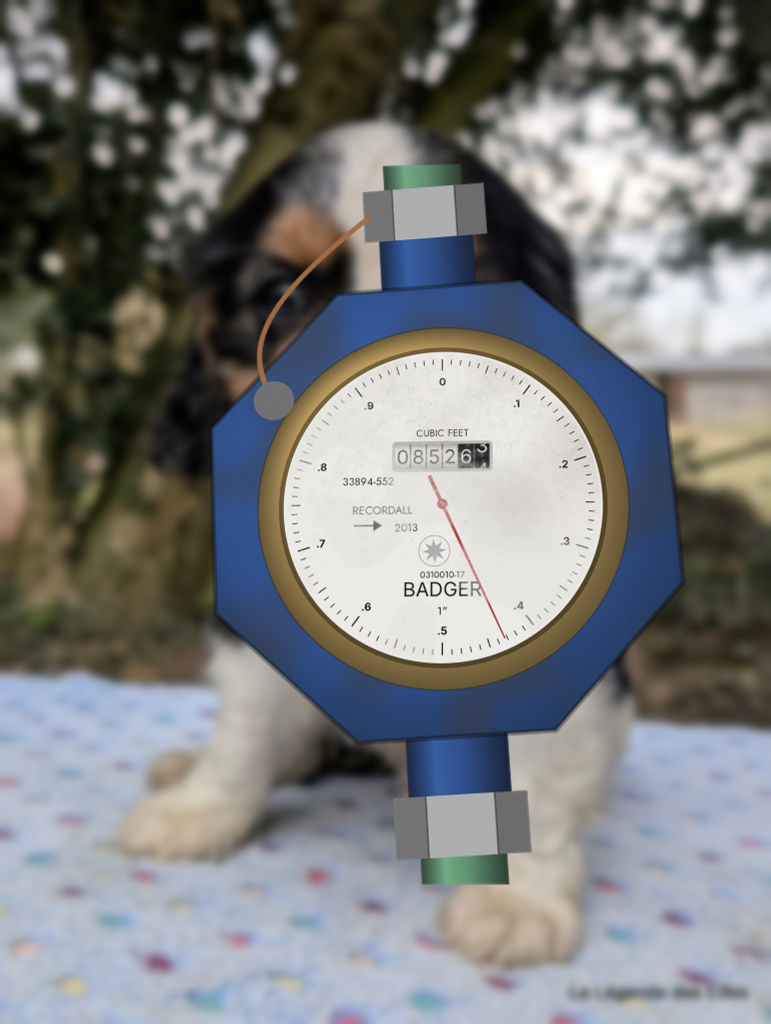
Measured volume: 85263.43 ft³
